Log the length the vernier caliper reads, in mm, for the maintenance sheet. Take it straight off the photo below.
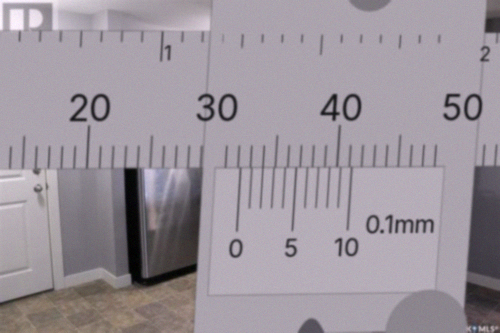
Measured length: 32.2 mm
